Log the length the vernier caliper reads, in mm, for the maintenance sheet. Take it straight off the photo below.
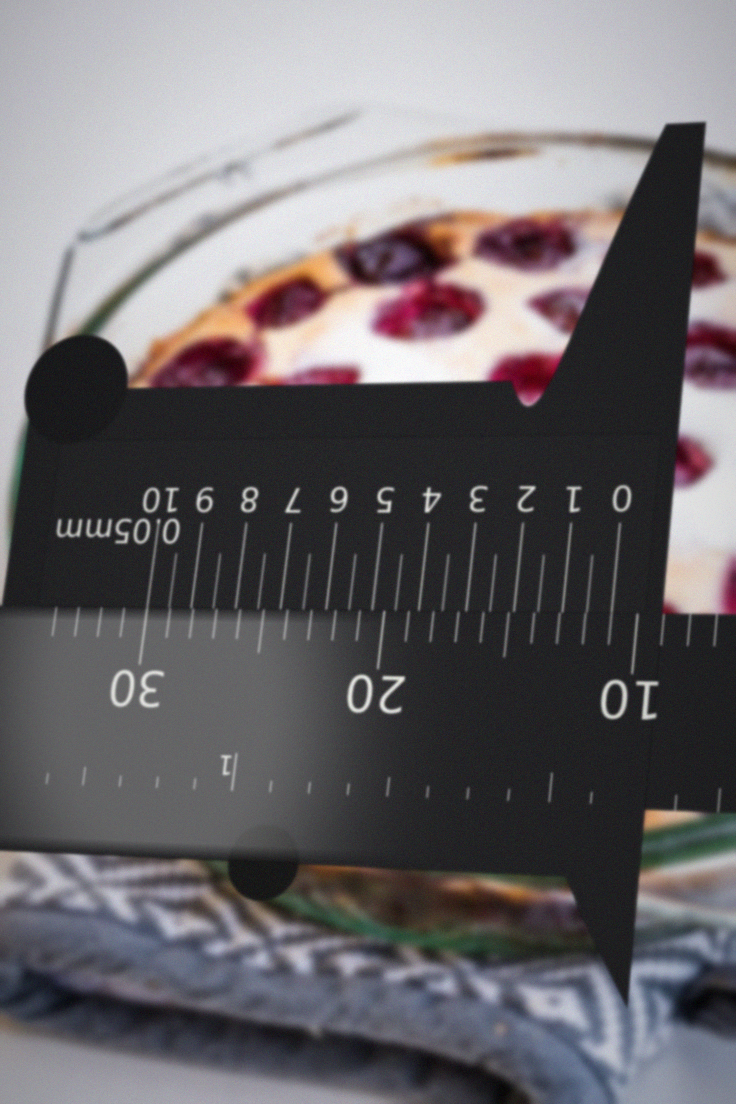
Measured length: 11.0 mm
